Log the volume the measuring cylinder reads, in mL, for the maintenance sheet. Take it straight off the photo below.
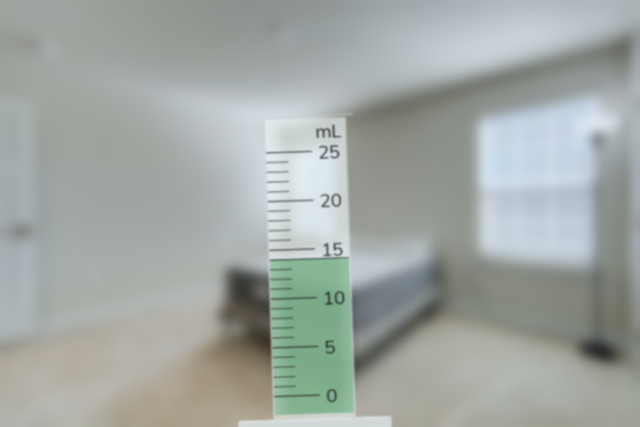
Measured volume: 14 mL
